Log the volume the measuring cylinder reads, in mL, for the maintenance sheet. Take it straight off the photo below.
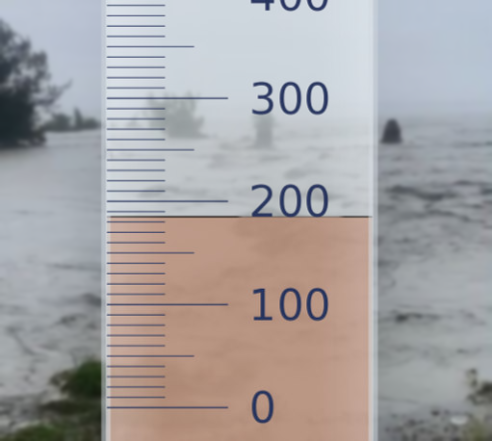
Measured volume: 185 mL
